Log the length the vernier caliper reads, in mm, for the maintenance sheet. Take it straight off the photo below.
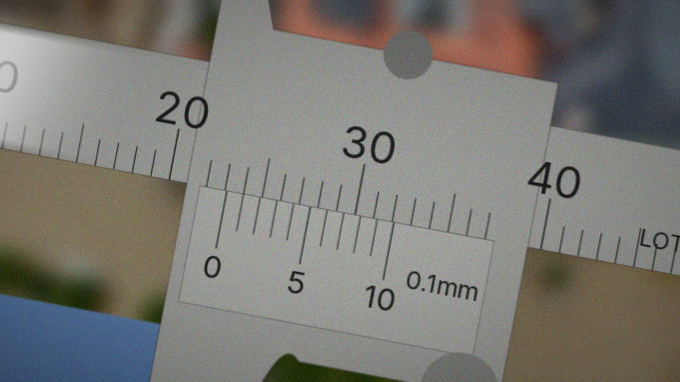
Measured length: 23.1 mm
